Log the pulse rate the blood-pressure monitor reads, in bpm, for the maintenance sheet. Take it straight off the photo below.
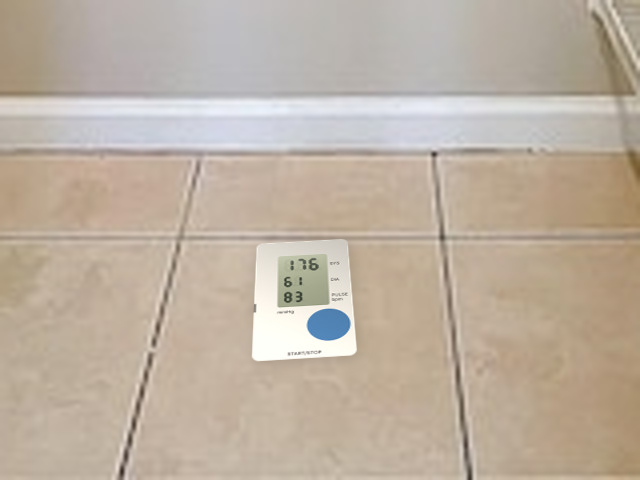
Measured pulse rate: 83 bpm
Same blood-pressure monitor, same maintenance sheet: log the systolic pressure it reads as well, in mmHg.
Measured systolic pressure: 176 mmHg
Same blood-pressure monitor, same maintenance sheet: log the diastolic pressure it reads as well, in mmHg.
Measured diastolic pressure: 61 mmHg
